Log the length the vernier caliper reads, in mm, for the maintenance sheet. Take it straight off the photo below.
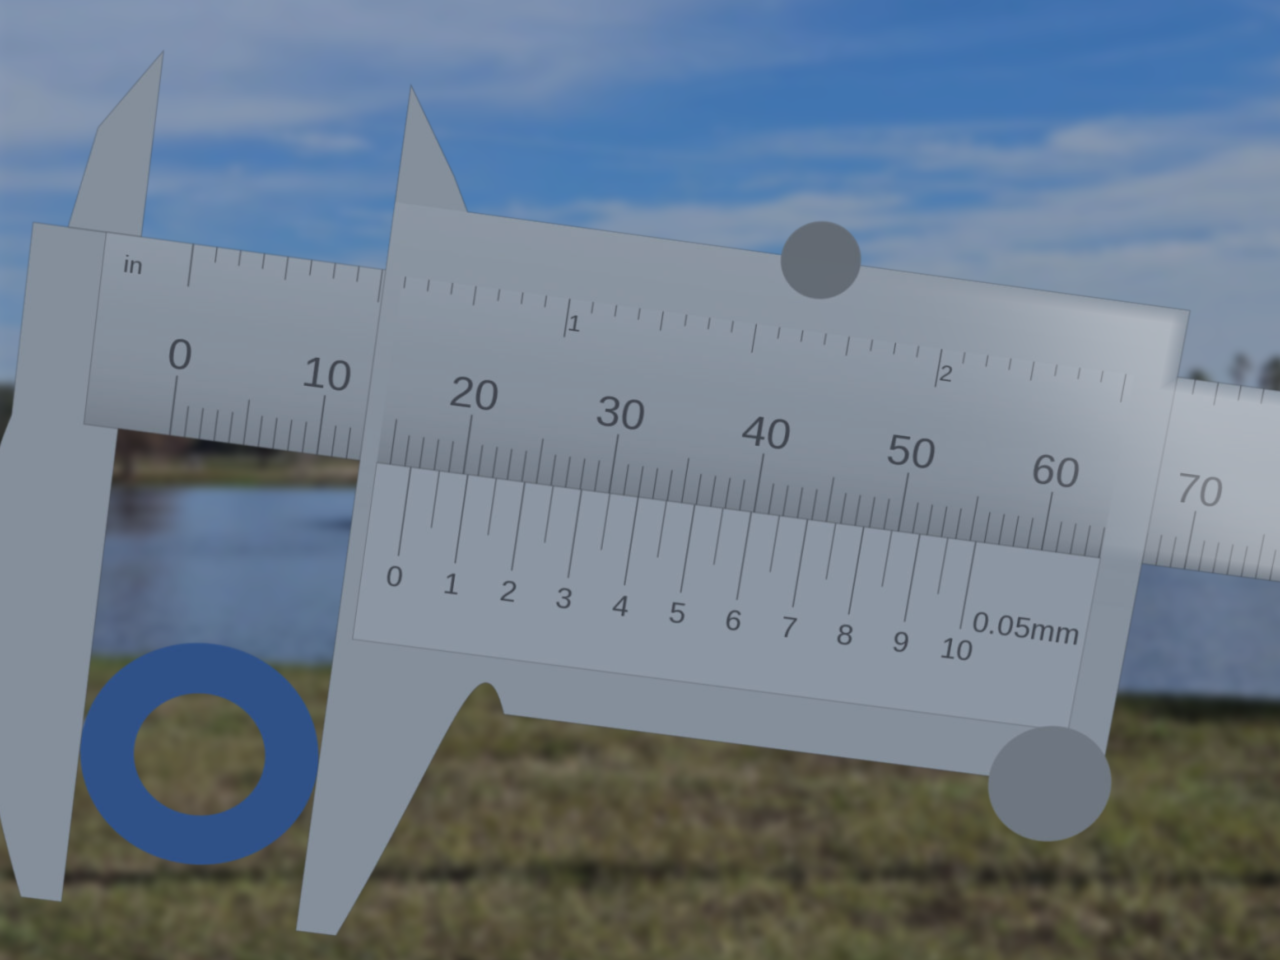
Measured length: 16.4 mm
